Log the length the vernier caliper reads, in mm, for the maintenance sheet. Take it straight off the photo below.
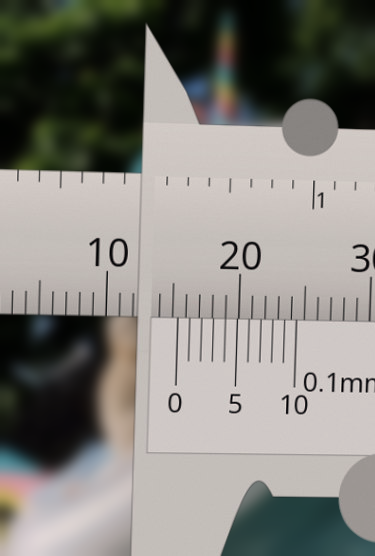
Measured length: 15.4 mm
